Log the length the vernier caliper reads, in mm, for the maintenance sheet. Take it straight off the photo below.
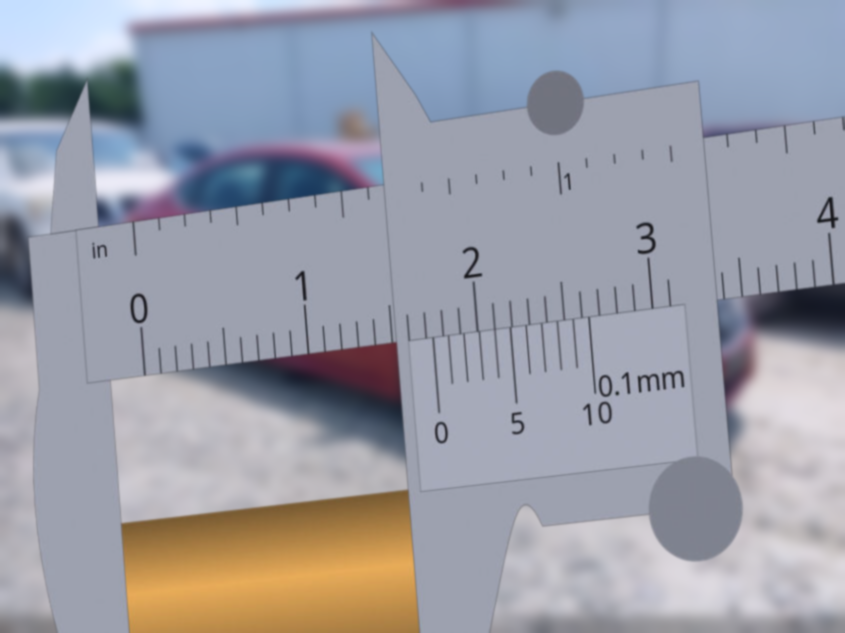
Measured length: 17.4 mm
